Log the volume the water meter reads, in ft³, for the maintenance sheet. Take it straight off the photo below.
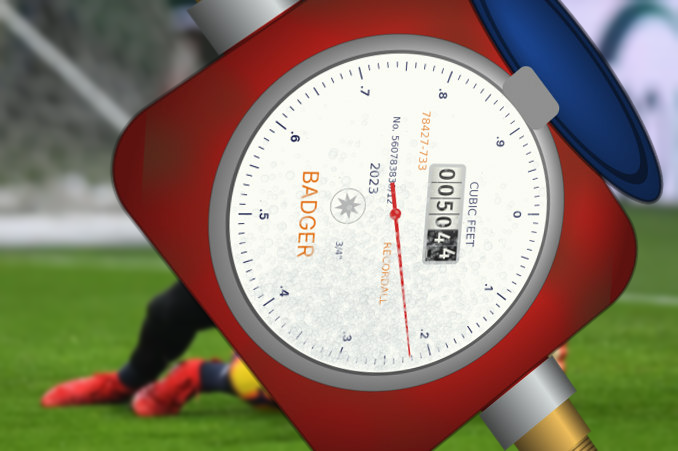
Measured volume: 5044.22 ft³
